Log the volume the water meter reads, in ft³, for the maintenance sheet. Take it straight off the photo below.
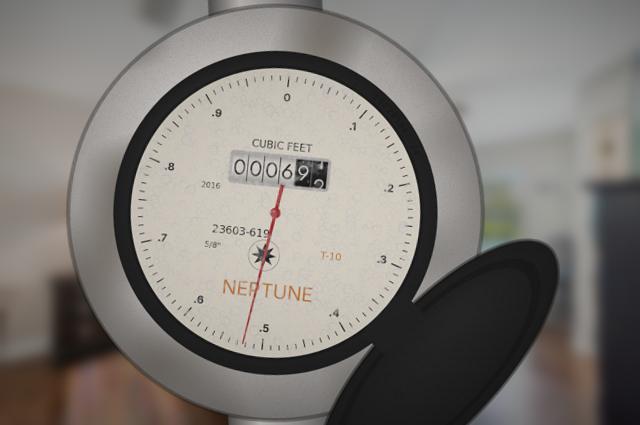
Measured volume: 691.52 ft³
